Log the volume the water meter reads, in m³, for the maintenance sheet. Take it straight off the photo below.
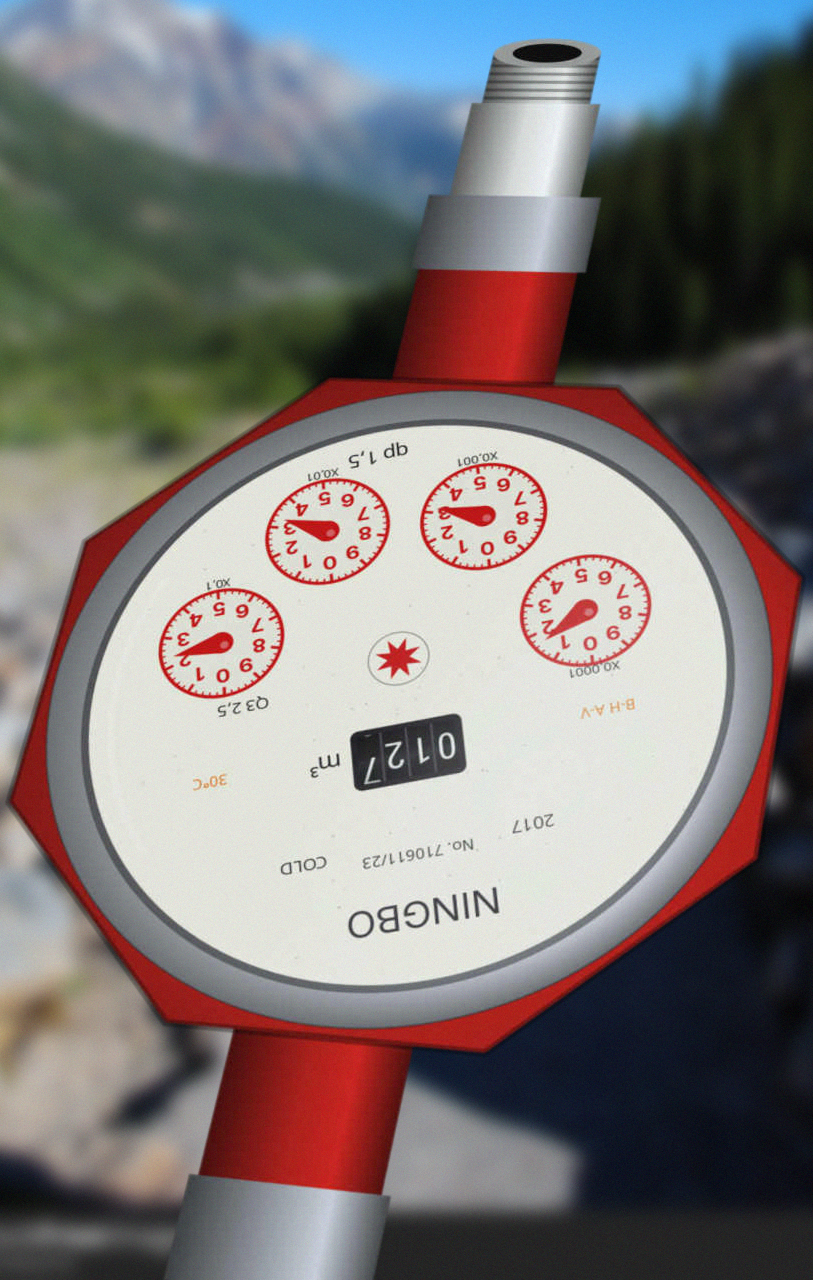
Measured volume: 127.2331 m³
